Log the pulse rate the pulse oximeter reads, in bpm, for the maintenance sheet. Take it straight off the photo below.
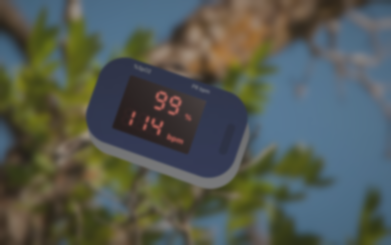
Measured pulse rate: 114 bpm
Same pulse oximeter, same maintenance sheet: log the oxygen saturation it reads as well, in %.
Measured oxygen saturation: 99 %
